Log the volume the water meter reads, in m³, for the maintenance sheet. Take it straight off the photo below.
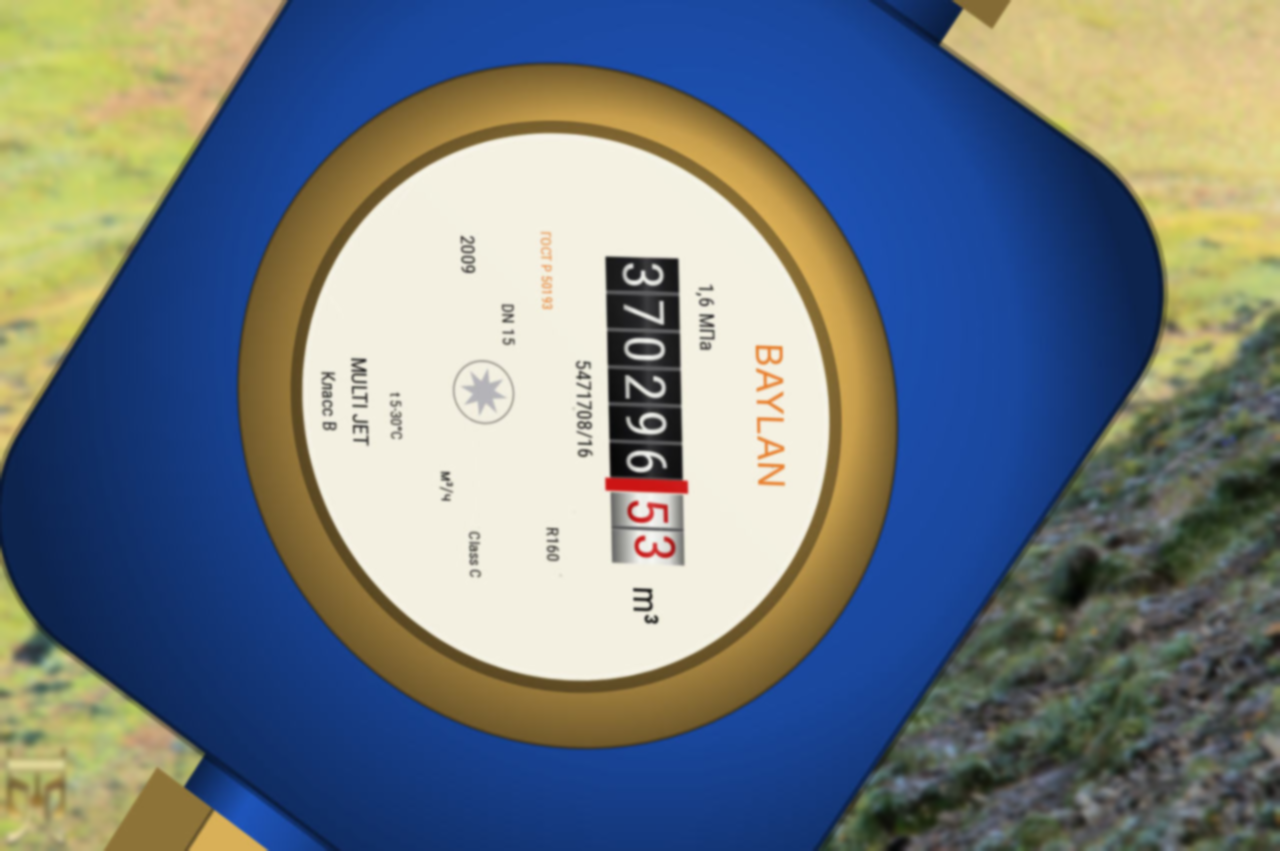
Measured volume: 370296.53 m³
